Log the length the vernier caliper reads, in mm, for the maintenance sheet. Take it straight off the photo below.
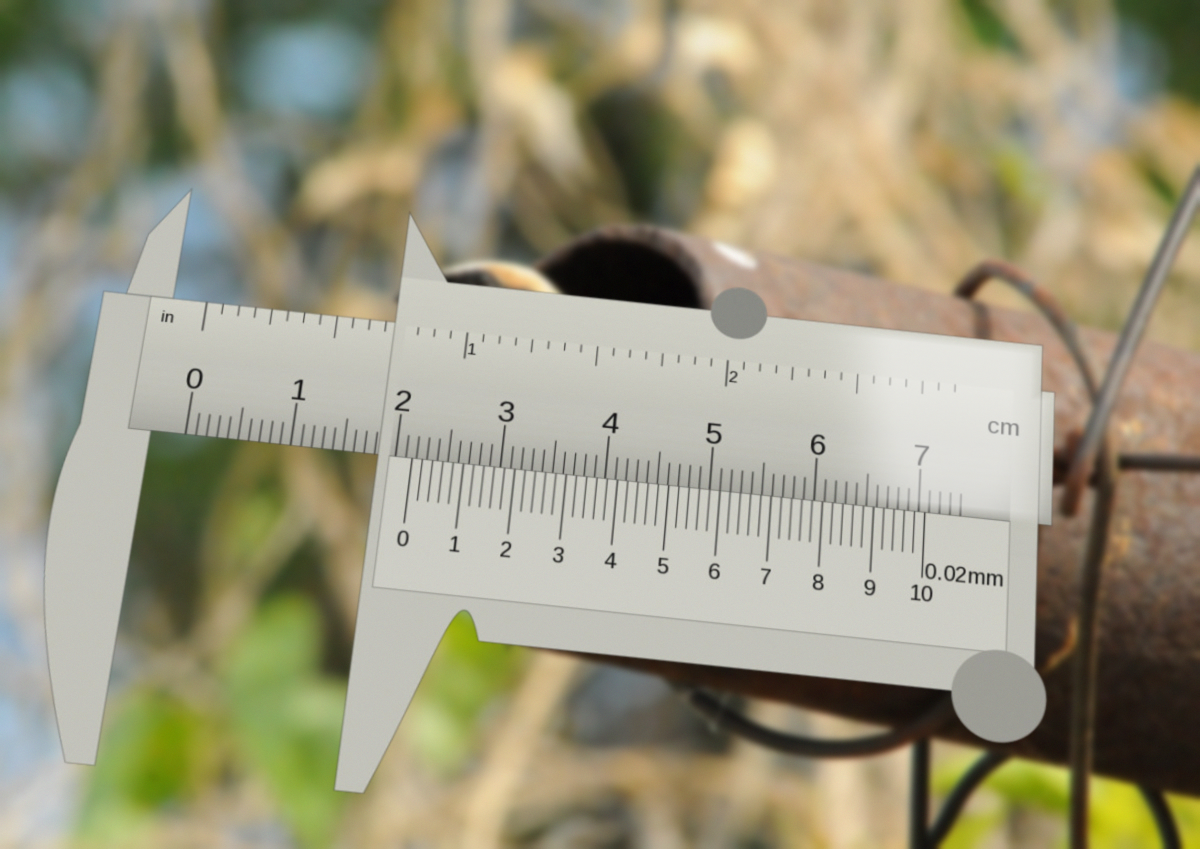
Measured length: 21.6 mm
